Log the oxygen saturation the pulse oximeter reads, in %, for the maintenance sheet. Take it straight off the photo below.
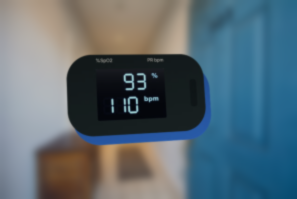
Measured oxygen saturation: 93 %
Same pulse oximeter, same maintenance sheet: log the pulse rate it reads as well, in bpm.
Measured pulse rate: 110 bpm
